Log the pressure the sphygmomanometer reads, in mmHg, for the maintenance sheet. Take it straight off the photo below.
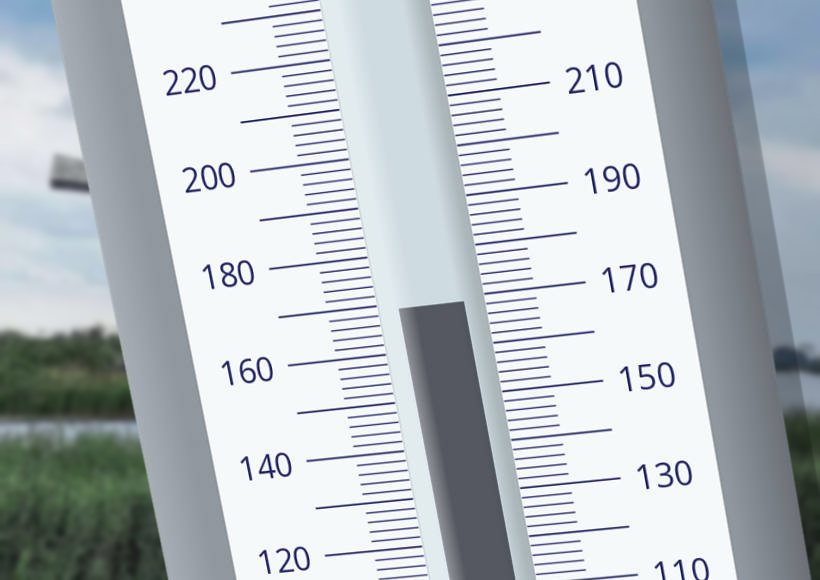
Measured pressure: 169 mmHg
